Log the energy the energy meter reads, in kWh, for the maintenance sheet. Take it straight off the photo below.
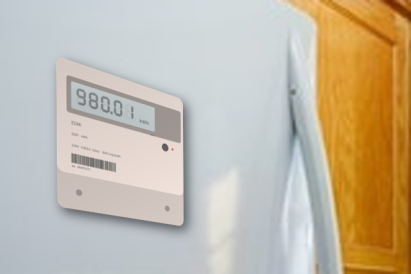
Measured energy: 980.01 kWh
